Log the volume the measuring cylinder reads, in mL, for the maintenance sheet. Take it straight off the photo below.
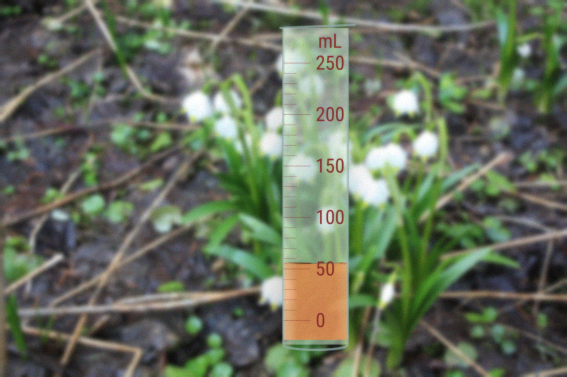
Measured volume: 55 mL
